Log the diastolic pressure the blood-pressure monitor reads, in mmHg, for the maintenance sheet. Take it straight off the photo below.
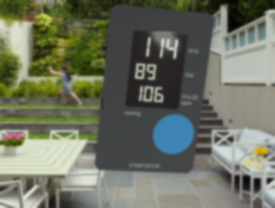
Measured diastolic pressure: 89 mmHg
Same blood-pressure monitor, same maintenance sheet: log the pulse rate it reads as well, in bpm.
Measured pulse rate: 106 bpm
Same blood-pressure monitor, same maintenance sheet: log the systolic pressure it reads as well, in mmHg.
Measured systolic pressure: 114 mmHg
